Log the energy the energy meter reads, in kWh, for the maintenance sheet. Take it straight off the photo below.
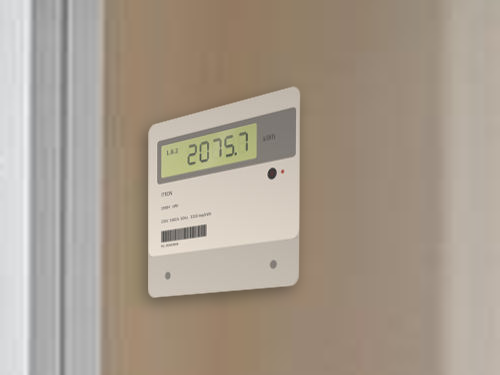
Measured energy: 2075.7 kWh
